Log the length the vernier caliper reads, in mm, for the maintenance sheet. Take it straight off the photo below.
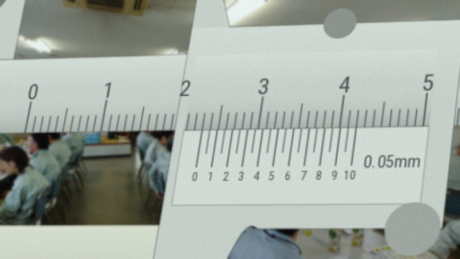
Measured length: 23.0 mm
